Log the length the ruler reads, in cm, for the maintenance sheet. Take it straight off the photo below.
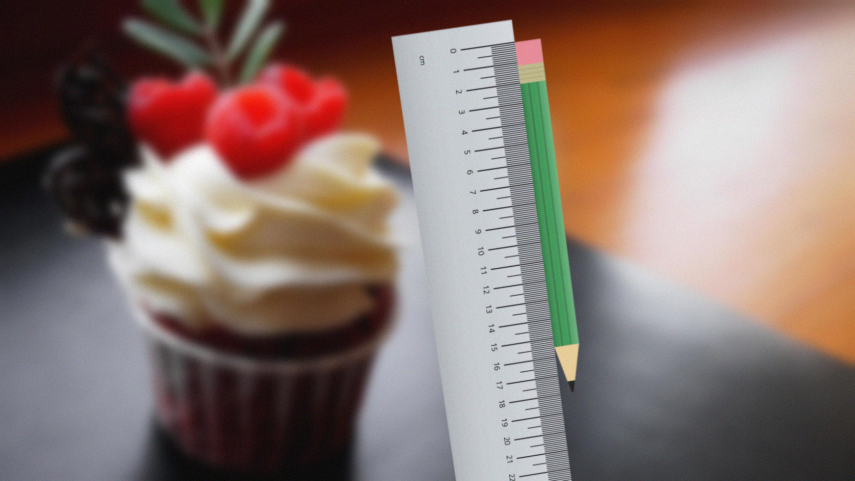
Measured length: 18 cm
